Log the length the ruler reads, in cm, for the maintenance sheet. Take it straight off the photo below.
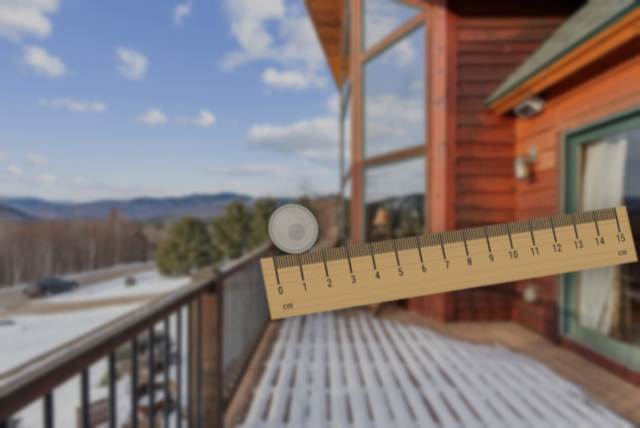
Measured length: 2 cm
